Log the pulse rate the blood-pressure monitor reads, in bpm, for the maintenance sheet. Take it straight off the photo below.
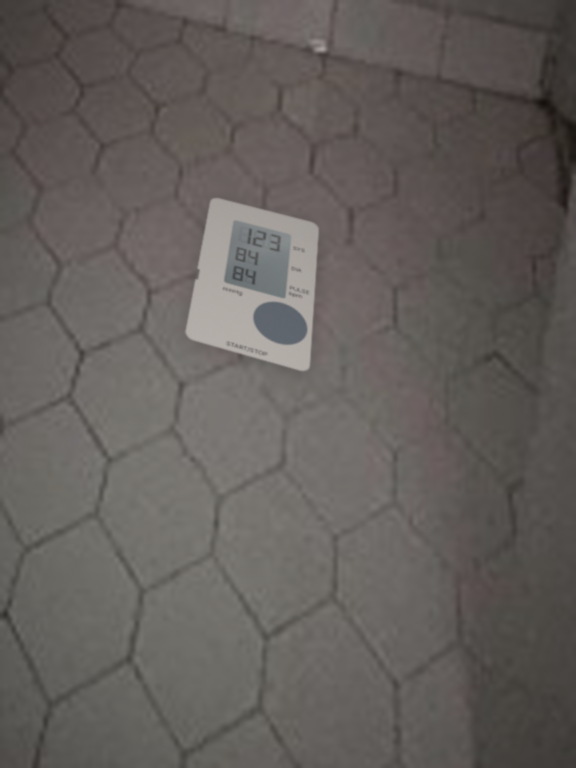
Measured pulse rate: 84 bpm
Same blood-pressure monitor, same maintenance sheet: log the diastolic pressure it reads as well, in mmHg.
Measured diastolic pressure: 84 mmHg
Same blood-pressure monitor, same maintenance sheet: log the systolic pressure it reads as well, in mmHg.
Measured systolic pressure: 123 mmHg
